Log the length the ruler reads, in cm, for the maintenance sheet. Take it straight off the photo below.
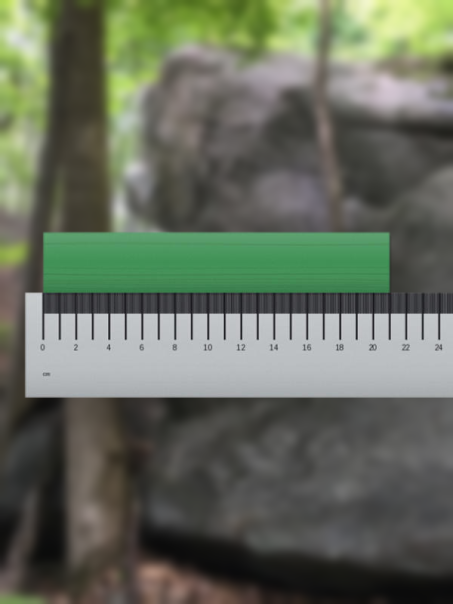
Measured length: 21 cm
